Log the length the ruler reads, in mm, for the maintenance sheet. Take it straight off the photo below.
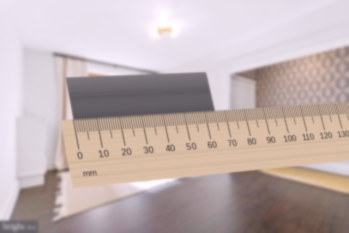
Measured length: 65 mm
